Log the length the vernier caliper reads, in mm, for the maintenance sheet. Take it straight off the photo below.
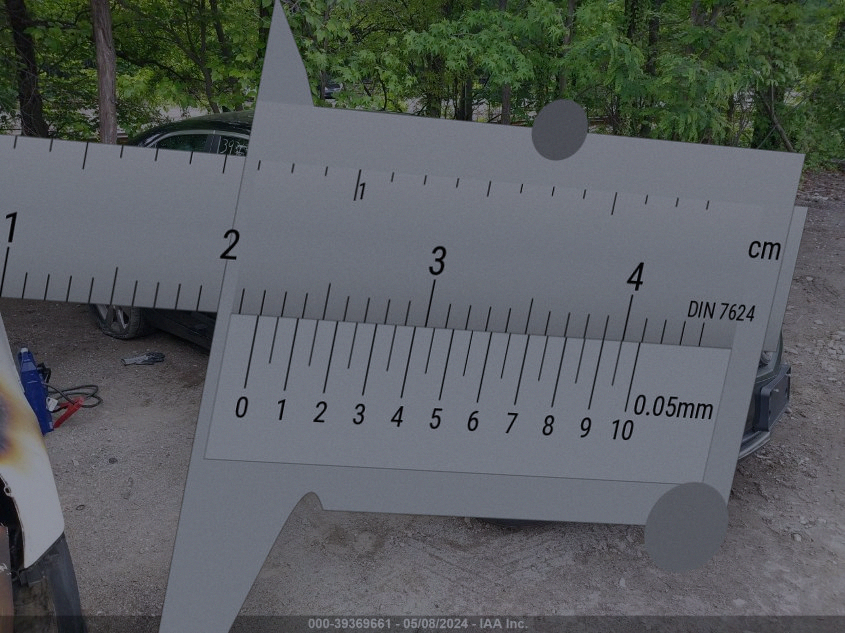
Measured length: 21.9 mm
